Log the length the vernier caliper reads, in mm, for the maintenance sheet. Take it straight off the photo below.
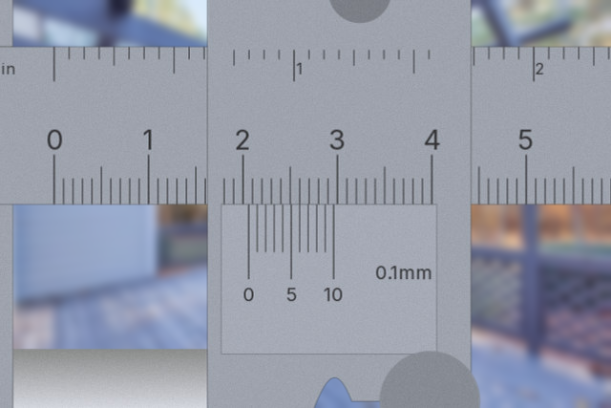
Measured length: 20.6 mm
